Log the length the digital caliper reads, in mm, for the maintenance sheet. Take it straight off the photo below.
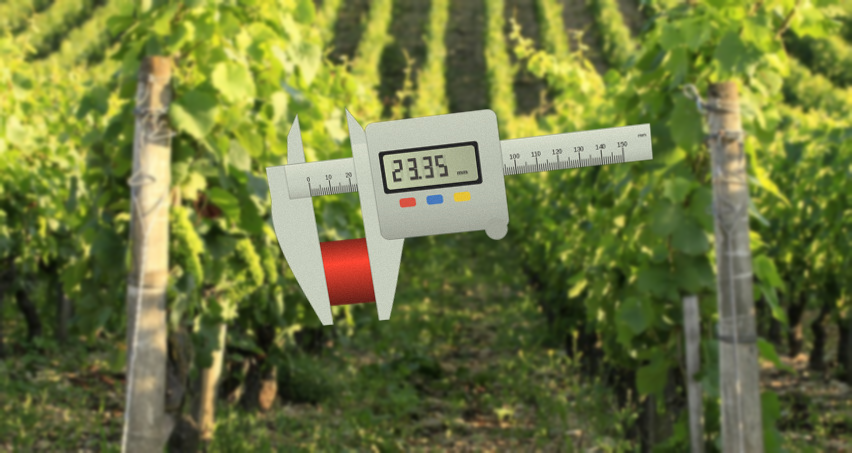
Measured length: 23.35 mm
